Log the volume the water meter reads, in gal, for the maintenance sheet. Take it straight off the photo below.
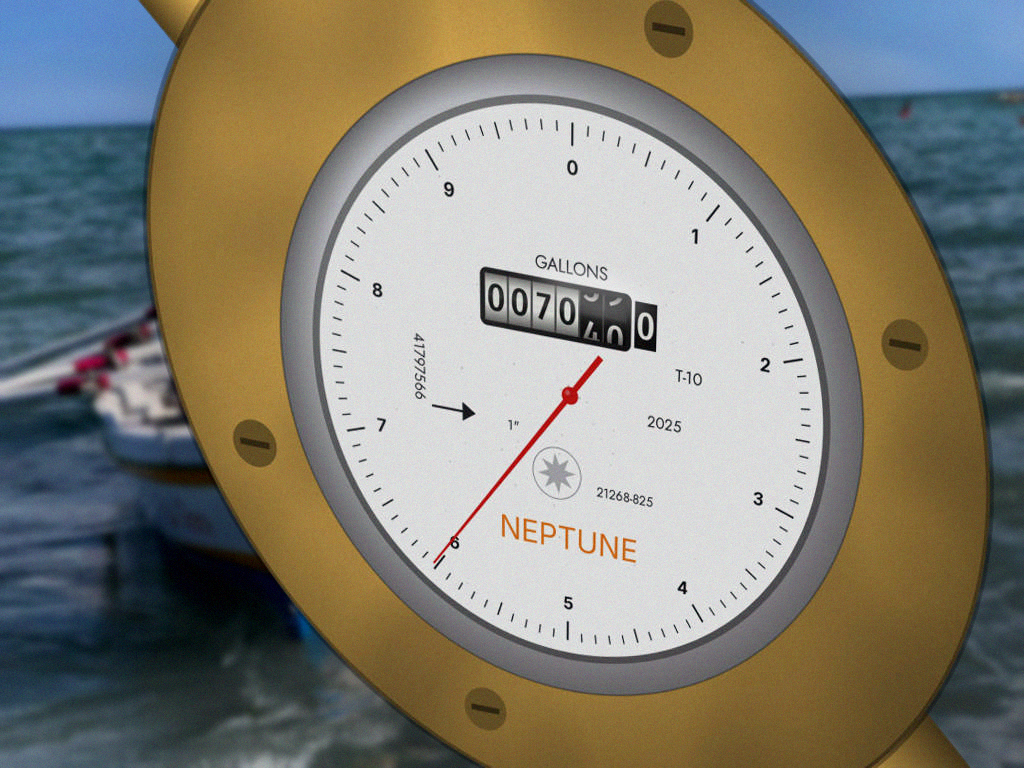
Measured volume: 70396.0 gal
